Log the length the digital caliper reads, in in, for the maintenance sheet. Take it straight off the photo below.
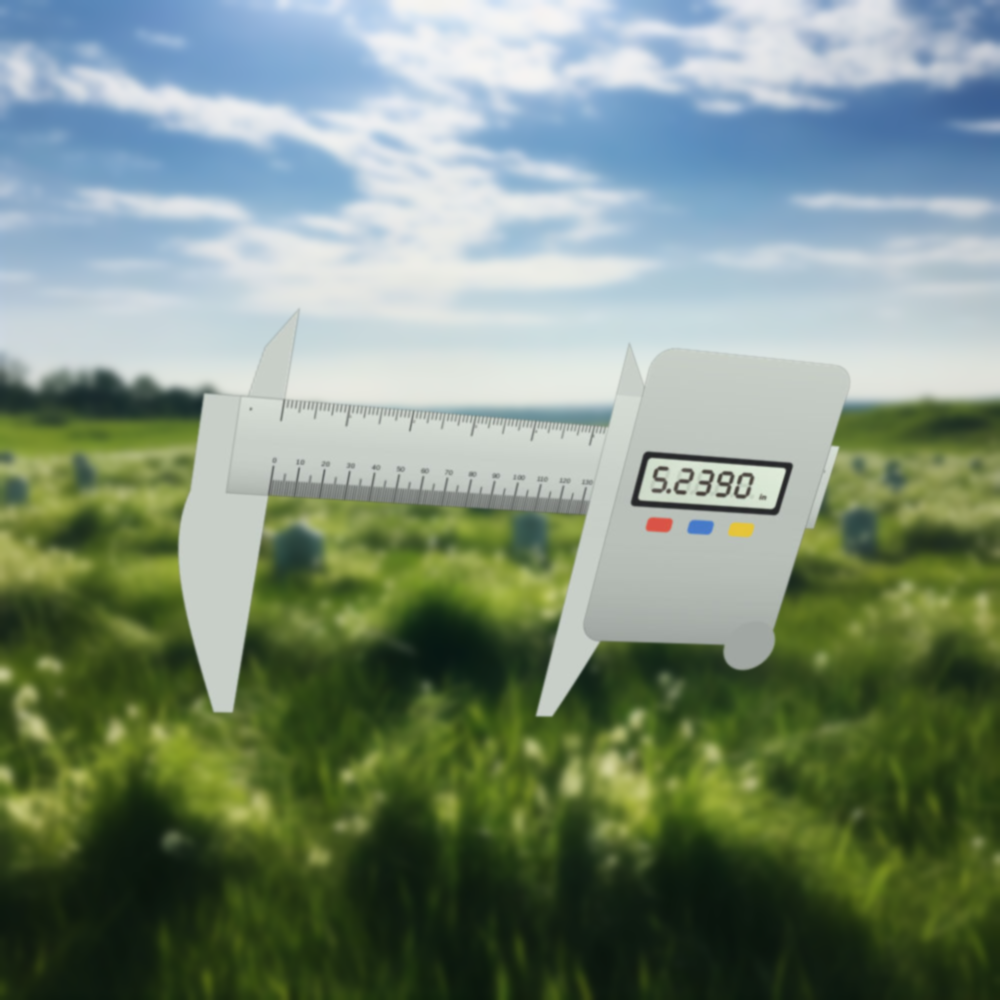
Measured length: 5.2390 in
